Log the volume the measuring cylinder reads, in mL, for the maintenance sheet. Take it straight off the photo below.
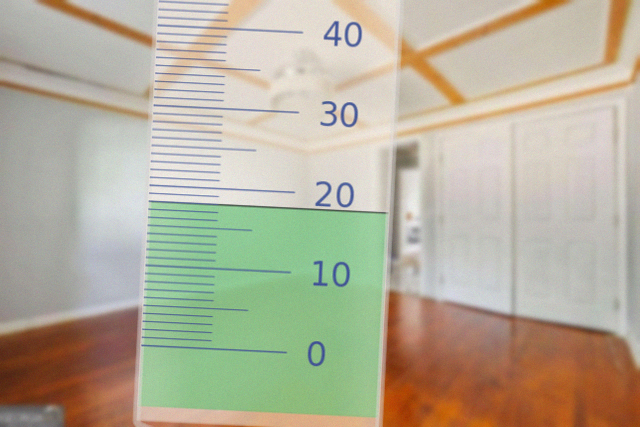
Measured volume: 18 mL
